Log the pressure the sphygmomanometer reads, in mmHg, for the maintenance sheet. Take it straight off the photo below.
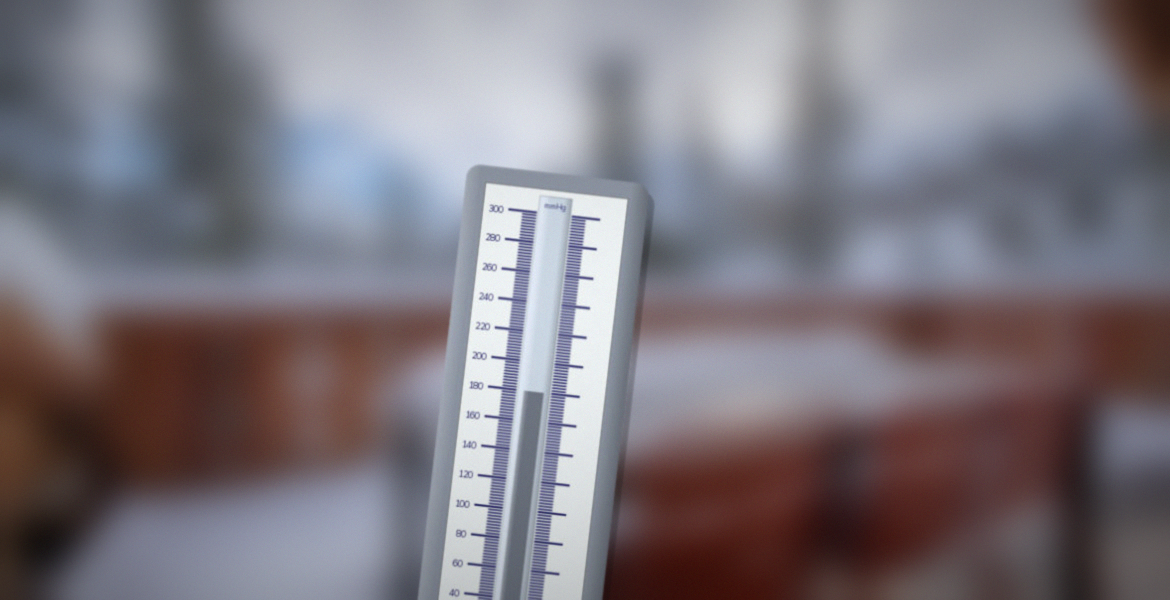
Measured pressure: 180 mmHg
